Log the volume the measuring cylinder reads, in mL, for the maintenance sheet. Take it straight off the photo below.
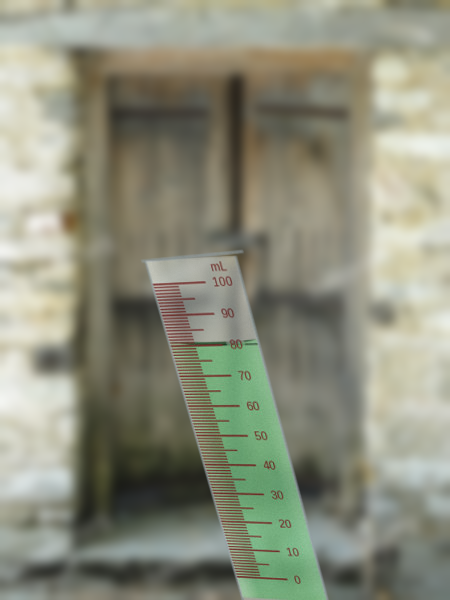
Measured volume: 80 mL
